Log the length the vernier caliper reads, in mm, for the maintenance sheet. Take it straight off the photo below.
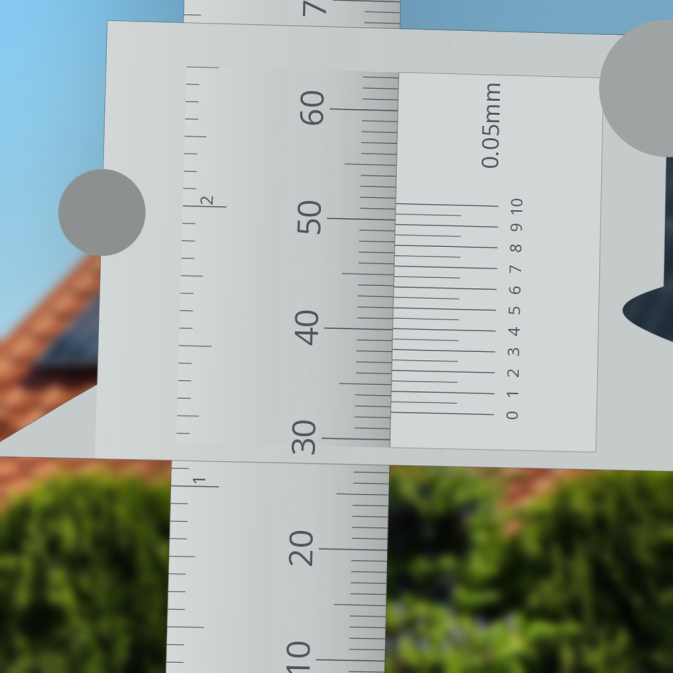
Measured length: 32.5 mm
